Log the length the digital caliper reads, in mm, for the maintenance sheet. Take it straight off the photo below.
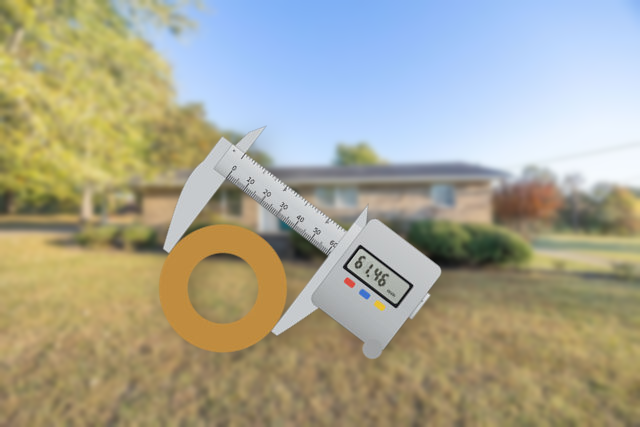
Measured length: 61.46 mm
